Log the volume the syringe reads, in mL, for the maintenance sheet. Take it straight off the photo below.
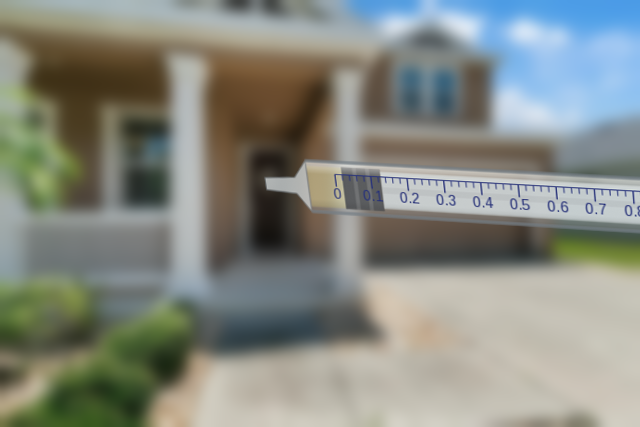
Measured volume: 0.02 mL
